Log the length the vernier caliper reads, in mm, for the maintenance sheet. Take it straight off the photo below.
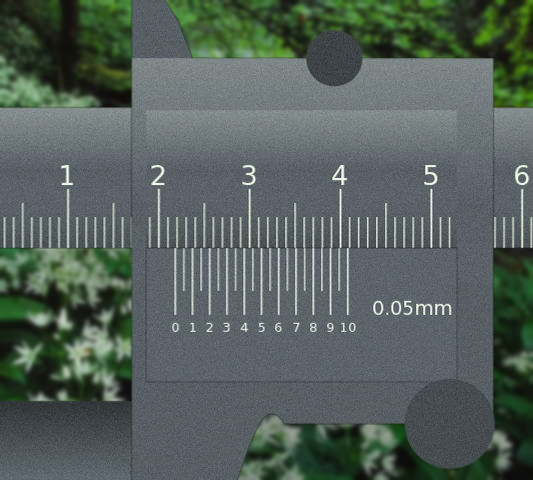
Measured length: 21.8 mm
